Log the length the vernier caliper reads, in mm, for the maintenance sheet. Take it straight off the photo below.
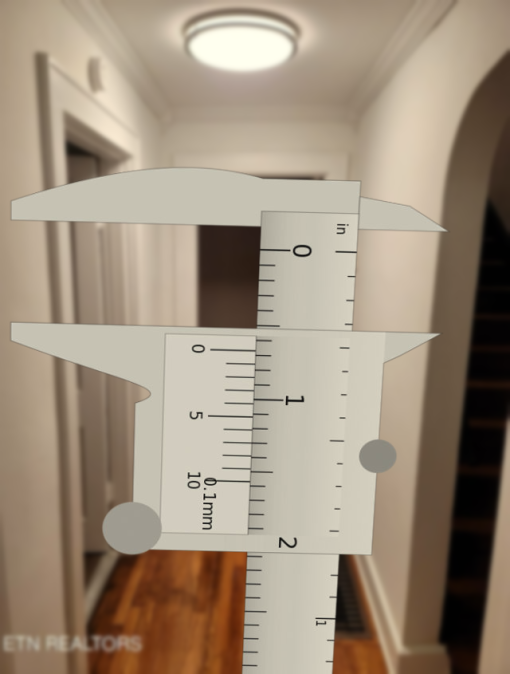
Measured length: 6.7 mm
